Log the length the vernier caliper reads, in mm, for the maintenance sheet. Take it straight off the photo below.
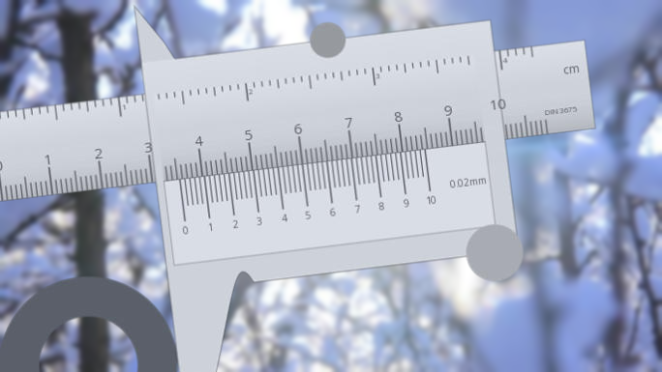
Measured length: 35.5 mm
